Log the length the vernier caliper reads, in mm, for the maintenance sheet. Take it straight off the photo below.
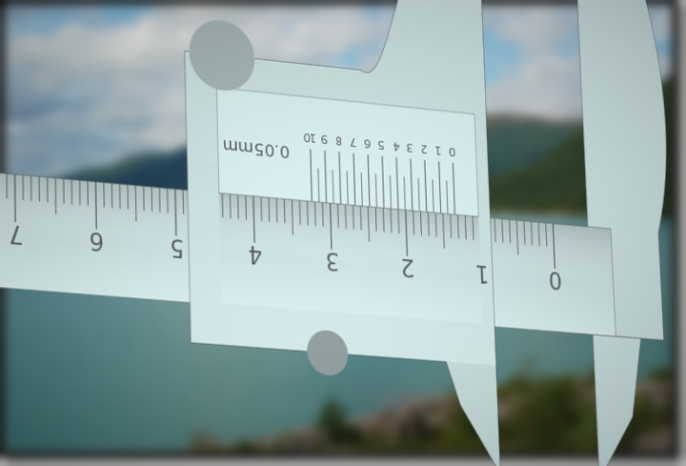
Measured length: 13.4 mm
